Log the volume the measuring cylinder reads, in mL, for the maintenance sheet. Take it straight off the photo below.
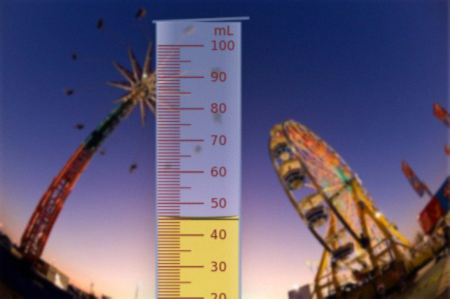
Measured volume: 45 mL
